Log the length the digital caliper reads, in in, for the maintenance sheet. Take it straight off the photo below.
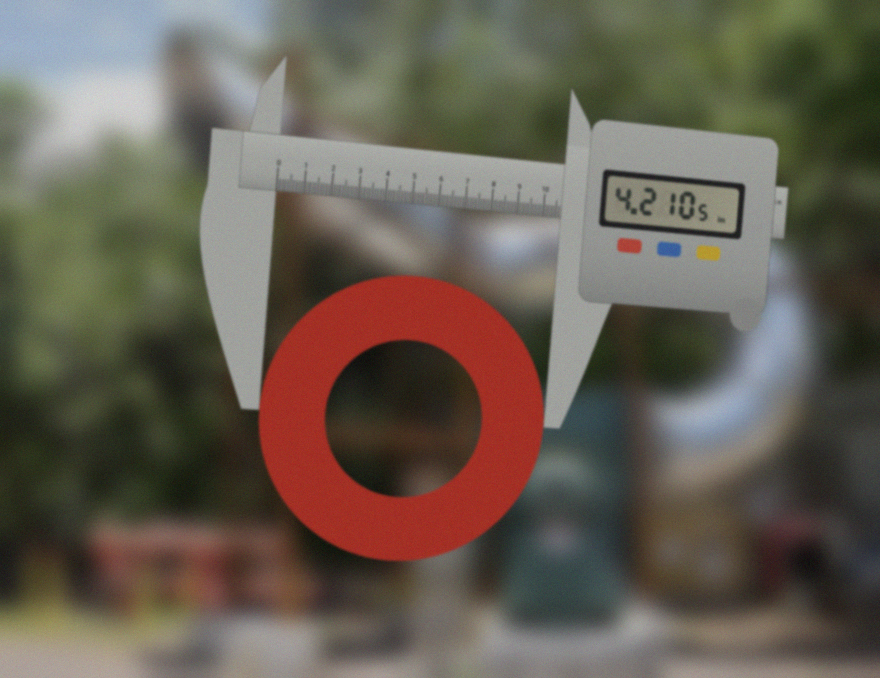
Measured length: 4.2105 in
